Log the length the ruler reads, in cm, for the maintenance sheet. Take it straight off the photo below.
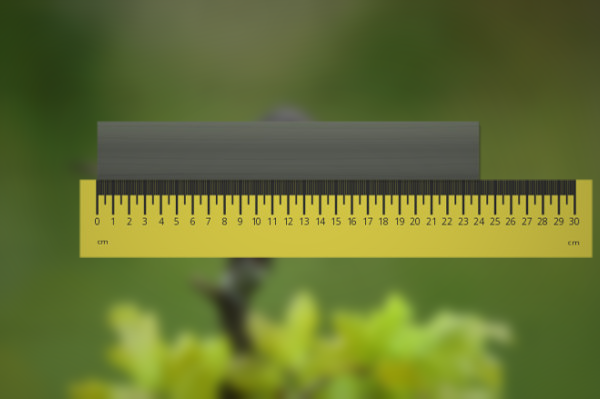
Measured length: 24 cm
